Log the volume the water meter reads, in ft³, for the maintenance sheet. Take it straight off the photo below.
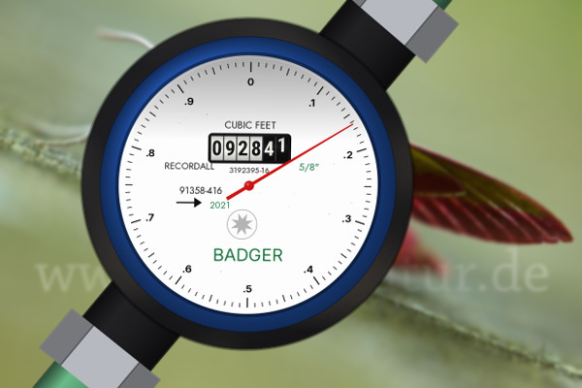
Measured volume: 92841.16 ft³
